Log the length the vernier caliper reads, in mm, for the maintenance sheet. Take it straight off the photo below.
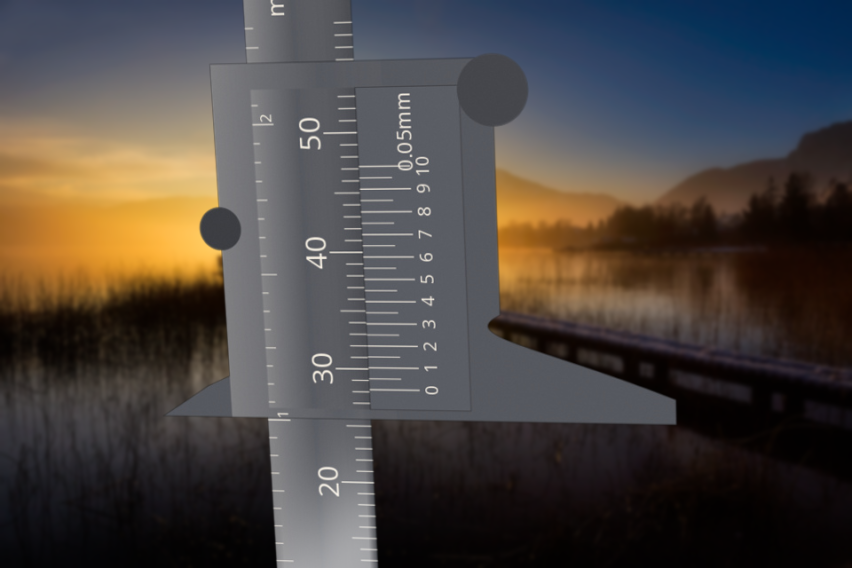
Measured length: 28.2 mm
